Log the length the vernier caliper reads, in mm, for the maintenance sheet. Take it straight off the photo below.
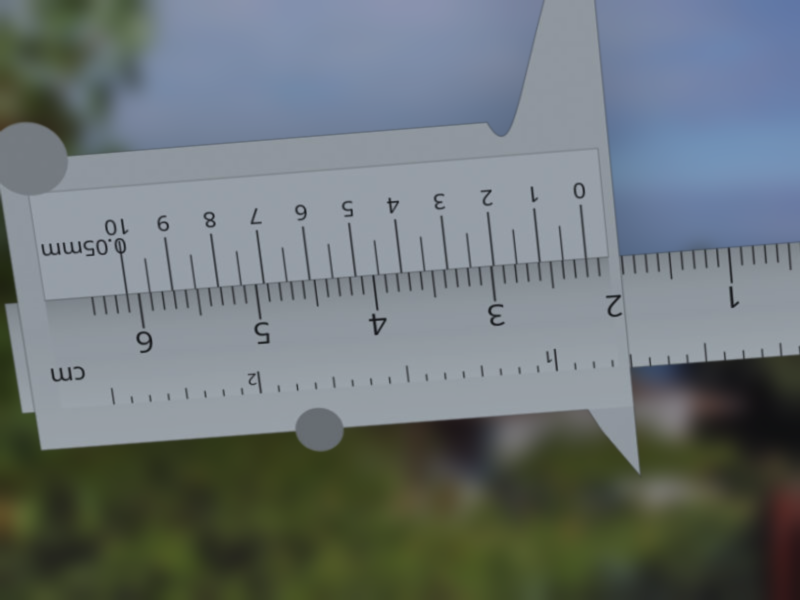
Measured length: 22.0 mm
